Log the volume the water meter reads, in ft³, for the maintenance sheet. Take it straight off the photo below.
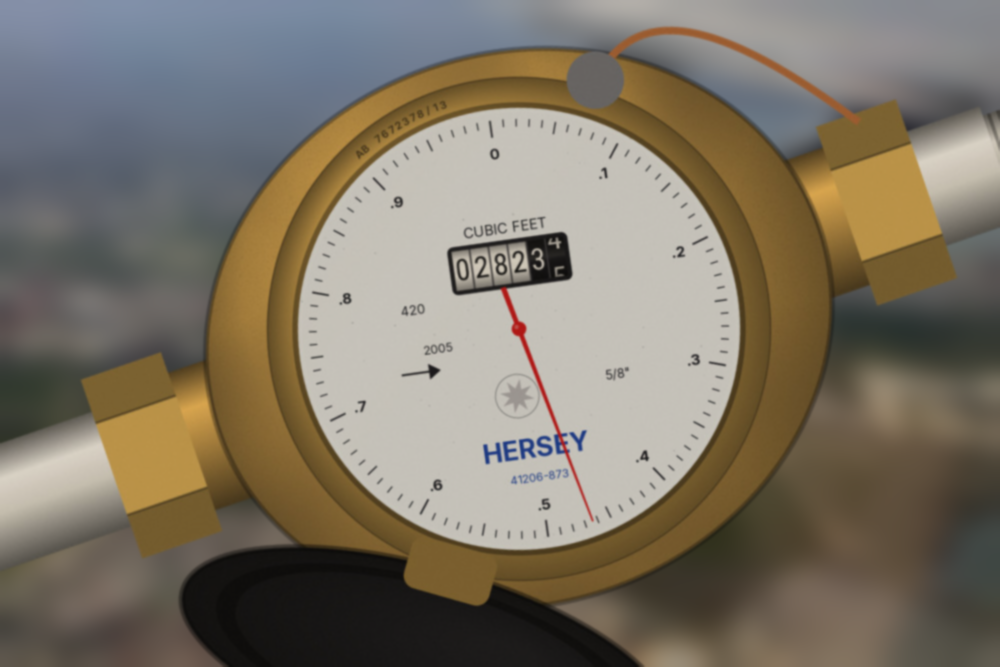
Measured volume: 28234.46 ft³
